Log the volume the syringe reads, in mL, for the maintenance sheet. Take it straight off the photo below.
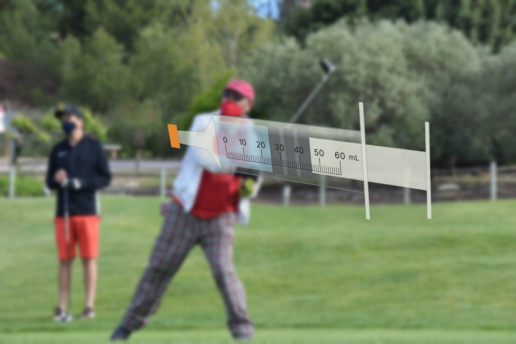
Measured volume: 25 mL
